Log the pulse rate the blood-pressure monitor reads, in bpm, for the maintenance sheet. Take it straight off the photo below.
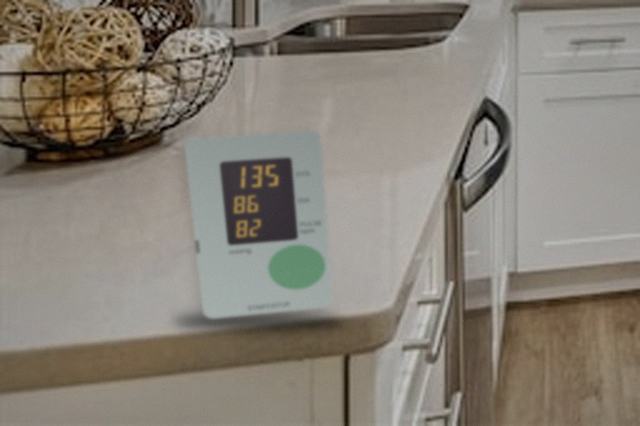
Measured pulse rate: 82 bpm
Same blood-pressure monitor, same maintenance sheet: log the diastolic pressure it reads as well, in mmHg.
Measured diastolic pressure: 86 mmHg
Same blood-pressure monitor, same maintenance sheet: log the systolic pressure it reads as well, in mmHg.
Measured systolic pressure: 135 mmHg
